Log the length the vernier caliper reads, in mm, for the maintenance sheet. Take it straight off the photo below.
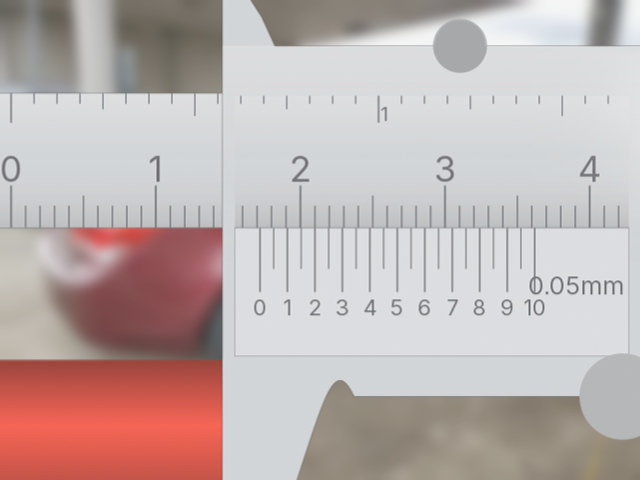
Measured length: 17.2 mm
